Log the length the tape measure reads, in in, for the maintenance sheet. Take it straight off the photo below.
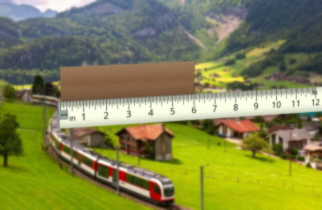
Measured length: 6 in
